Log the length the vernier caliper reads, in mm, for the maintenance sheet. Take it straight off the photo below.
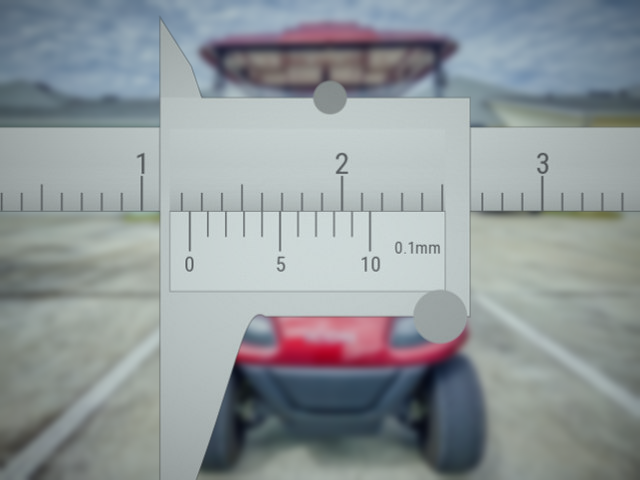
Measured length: 12.4 mm
